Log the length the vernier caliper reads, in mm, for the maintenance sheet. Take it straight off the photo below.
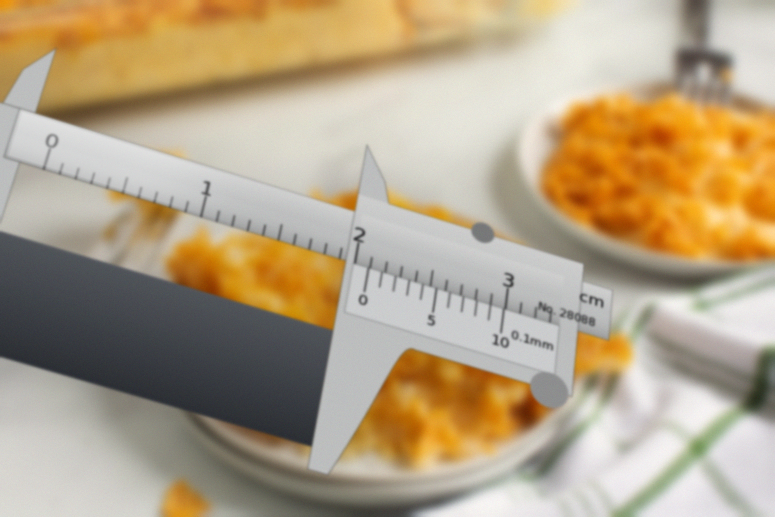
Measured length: 20.9 mm
